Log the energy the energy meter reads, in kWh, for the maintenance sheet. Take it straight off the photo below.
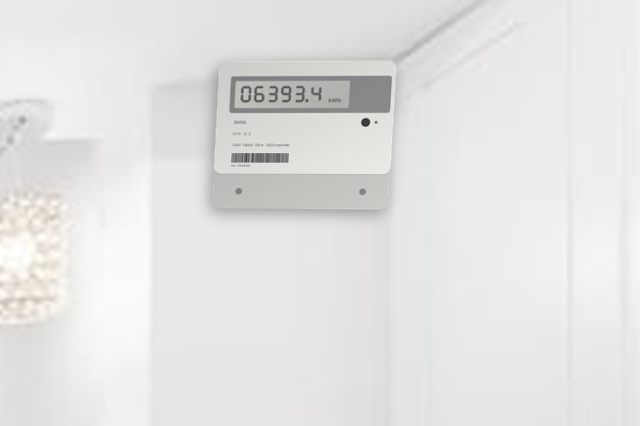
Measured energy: 6393.4 kWh
